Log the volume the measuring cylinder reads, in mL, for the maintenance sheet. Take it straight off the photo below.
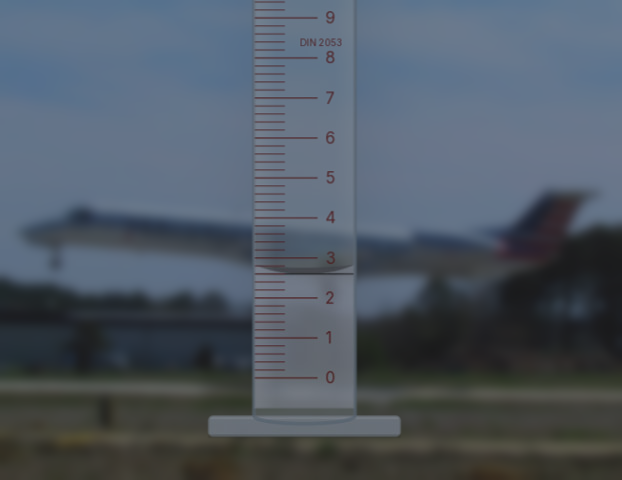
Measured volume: 2.6 mL
